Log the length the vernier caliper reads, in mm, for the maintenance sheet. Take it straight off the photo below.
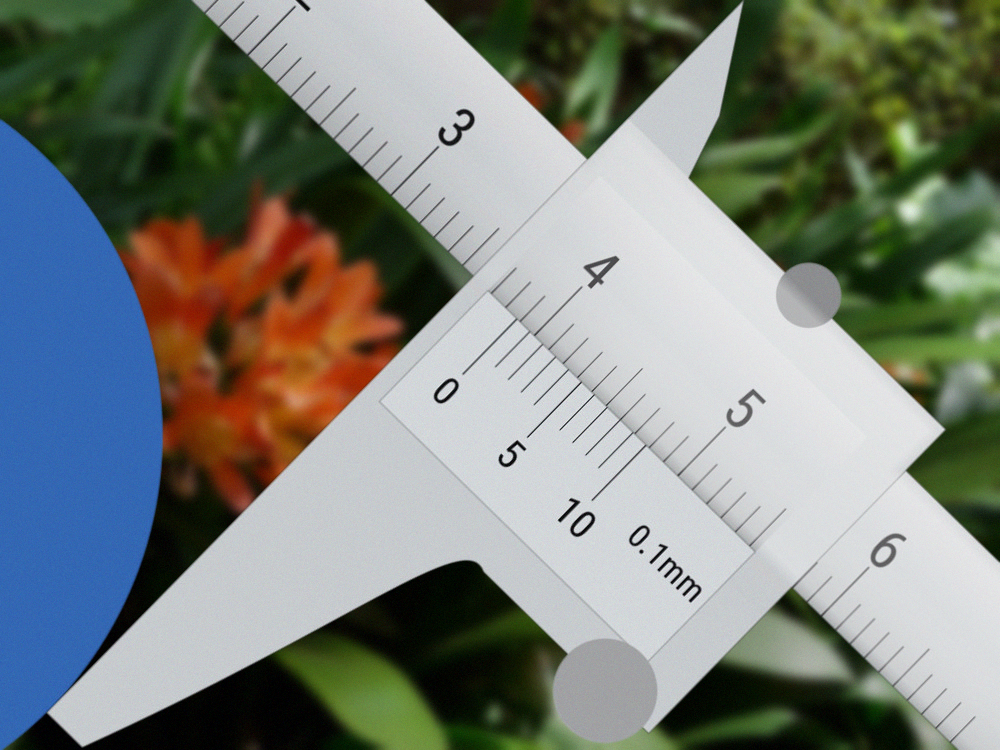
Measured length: 38.8 mm
